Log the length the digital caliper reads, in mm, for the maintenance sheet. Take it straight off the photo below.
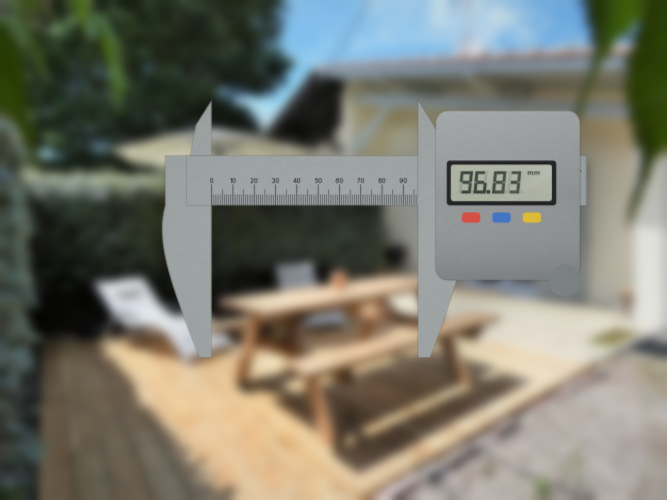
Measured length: 96.83 mm
